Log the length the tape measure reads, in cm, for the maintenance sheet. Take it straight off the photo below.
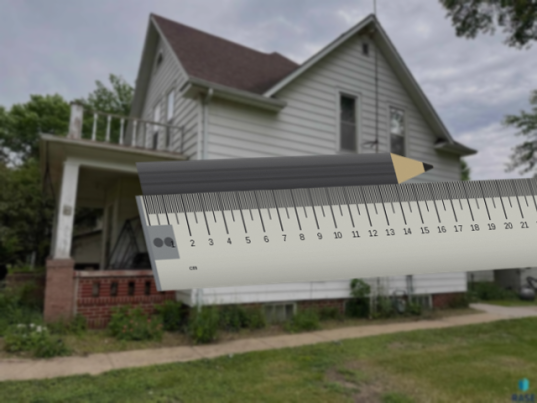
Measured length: 16.5 cm
